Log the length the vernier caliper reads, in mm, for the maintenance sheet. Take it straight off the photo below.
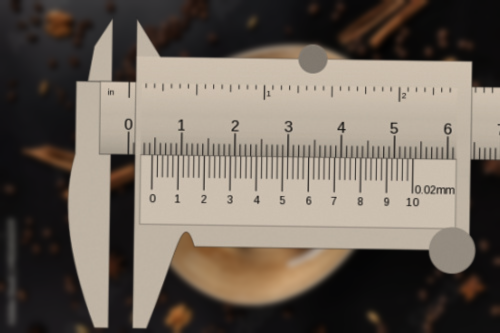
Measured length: 4.5 mm
